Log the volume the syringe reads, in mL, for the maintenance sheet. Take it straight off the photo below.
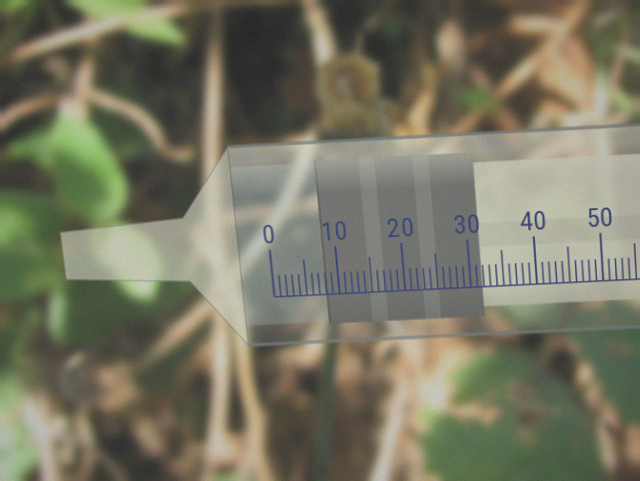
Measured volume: 8 mL
